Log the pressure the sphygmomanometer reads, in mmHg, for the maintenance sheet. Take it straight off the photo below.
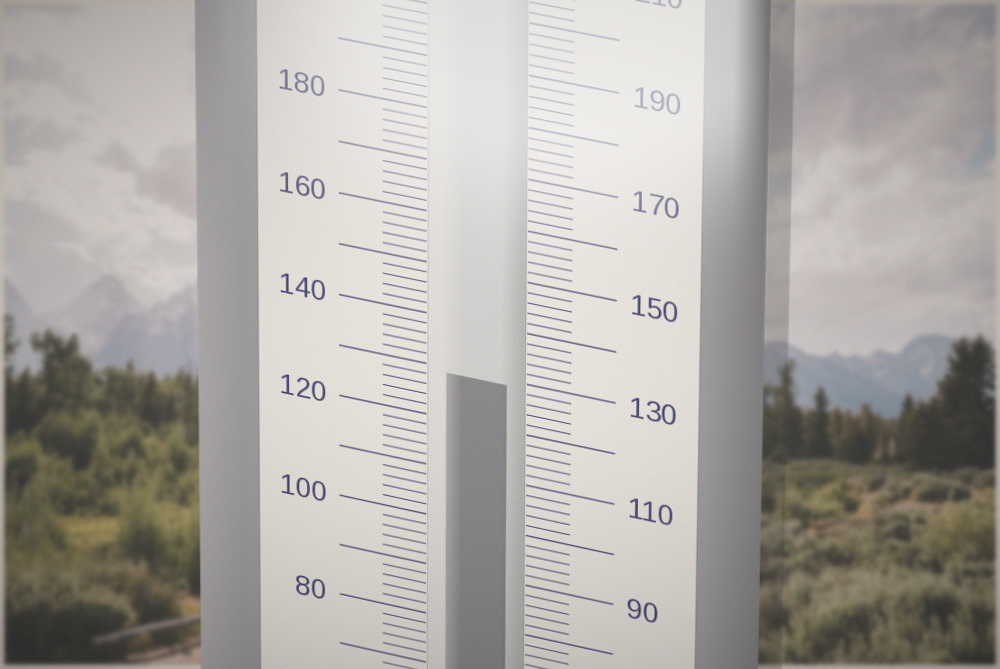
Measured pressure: 129 mmHg
